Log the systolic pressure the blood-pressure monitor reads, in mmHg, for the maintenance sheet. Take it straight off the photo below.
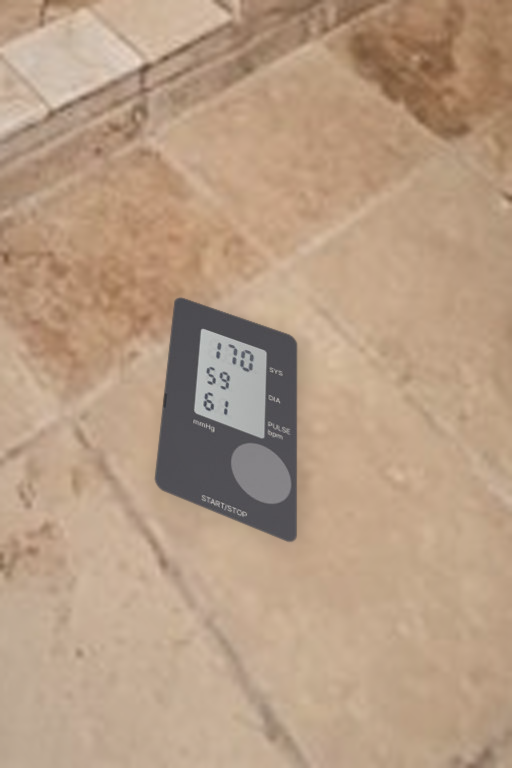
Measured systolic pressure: 170 mmHg
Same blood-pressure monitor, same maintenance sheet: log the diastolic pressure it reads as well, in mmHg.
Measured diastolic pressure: 59 mmHg
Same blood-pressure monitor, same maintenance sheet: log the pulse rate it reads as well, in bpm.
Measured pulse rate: 61 bpm
